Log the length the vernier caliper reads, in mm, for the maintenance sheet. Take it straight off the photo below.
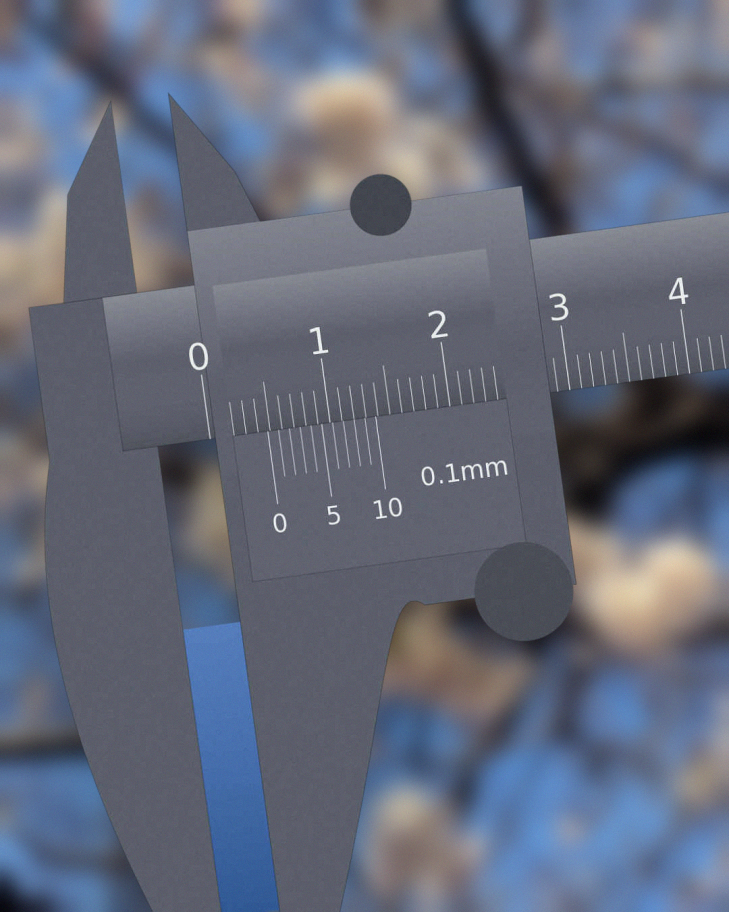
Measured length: 4.8 mm
